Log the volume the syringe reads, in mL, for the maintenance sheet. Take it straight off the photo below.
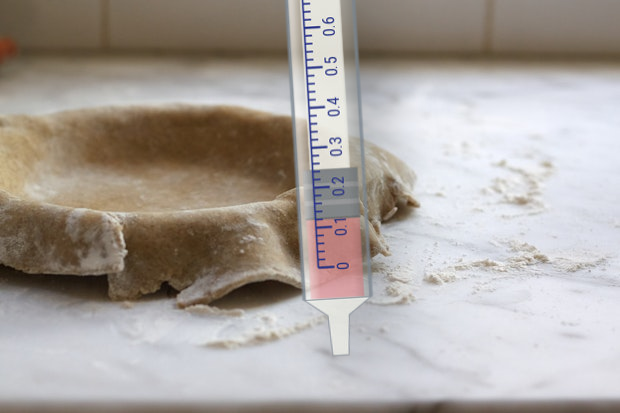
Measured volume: 0.12 mL
